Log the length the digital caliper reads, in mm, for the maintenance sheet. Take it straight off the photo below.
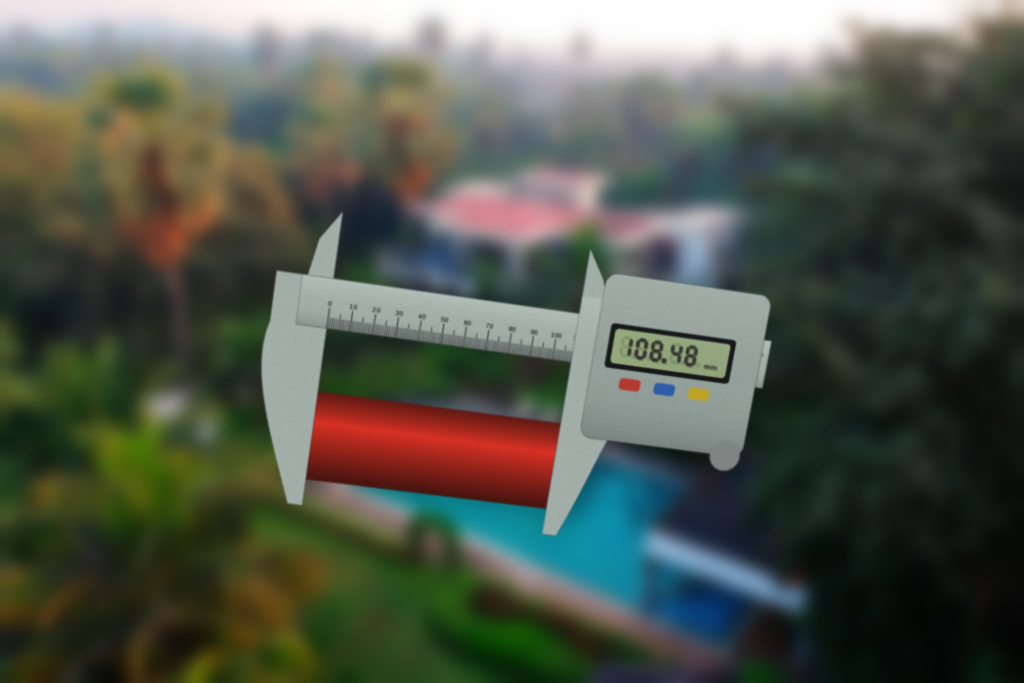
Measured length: 108.48 mm
